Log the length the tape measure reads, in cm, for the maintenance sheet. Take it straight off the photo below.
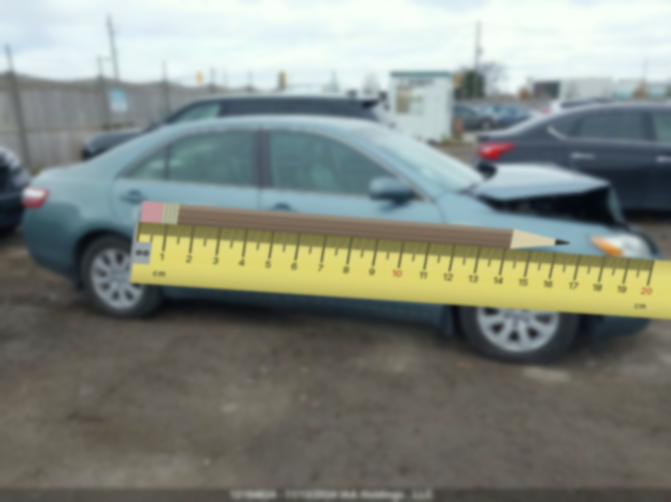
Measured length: 16.5 cm
